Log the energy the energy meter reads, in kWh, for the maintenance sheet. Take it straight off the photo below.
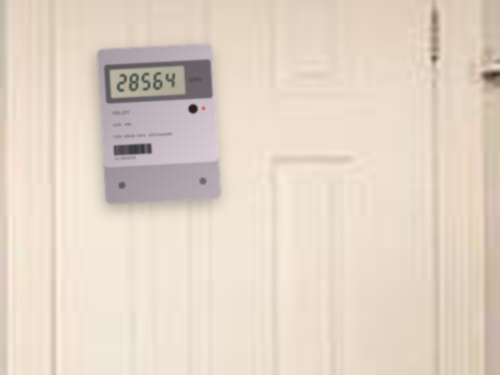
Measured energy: 28564 kWh
